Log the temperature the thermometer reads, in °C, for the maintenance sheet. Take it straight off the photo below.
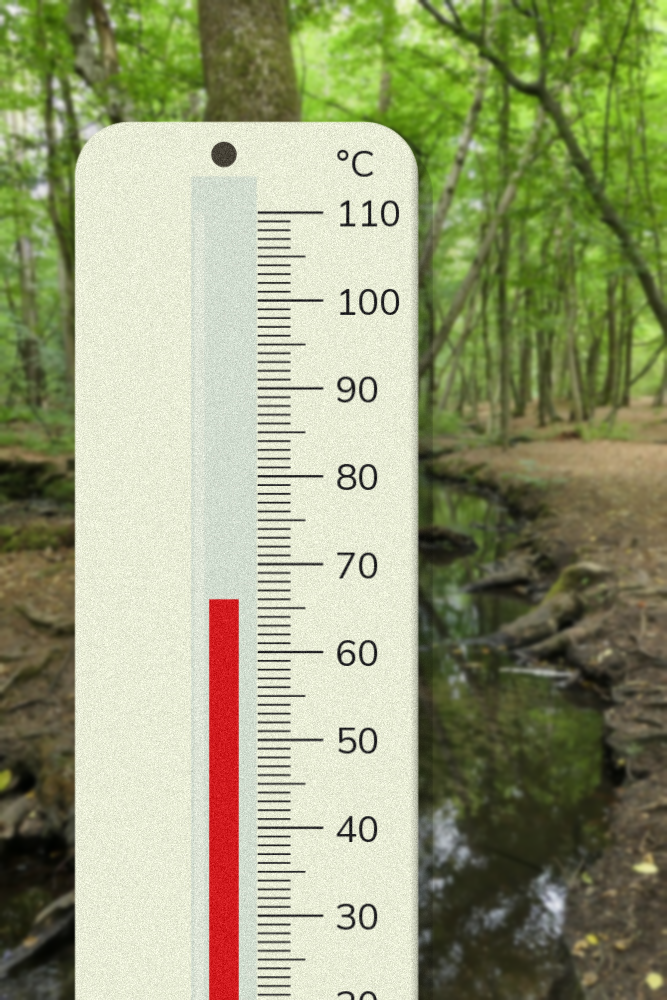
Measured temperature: 66 °C
